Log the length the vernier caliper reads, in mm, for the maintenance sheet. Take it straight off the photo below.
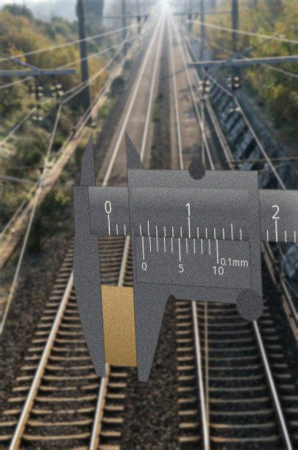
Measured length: 4.2 mm
